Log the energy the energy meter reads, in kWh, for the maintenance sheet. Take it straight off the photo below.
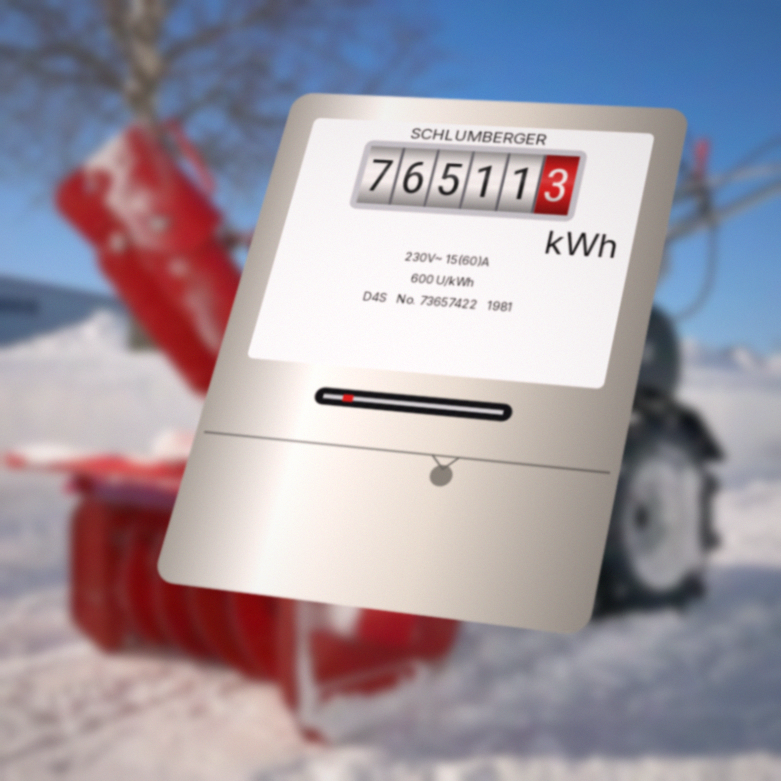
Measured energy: 76511.3 kWh
